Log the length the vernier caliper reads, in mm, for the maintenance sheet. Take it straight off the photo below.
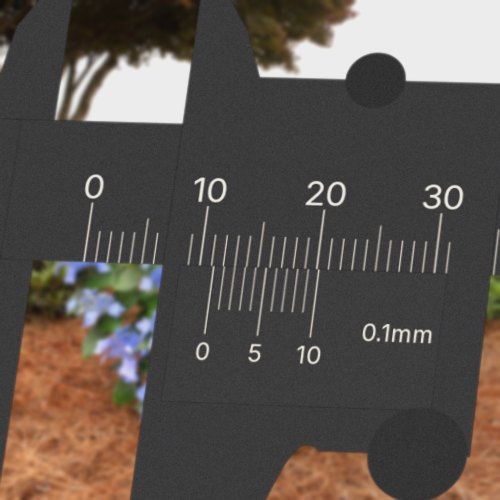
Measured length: 11.2 mm
